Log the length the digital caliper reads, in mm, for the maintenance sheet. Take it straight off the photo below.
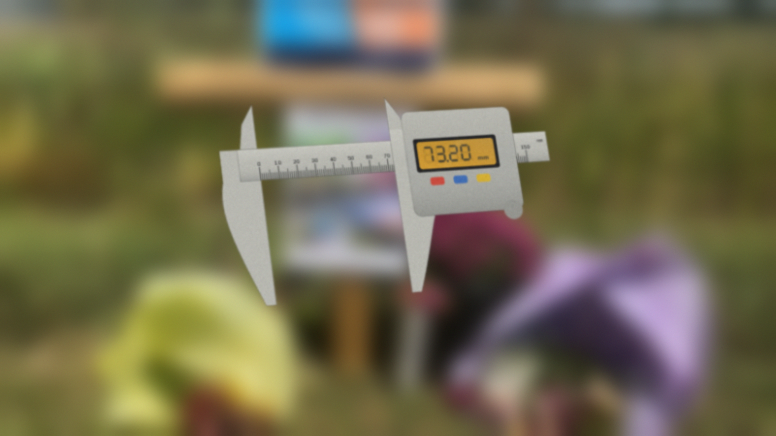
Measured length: 73.20 mm
